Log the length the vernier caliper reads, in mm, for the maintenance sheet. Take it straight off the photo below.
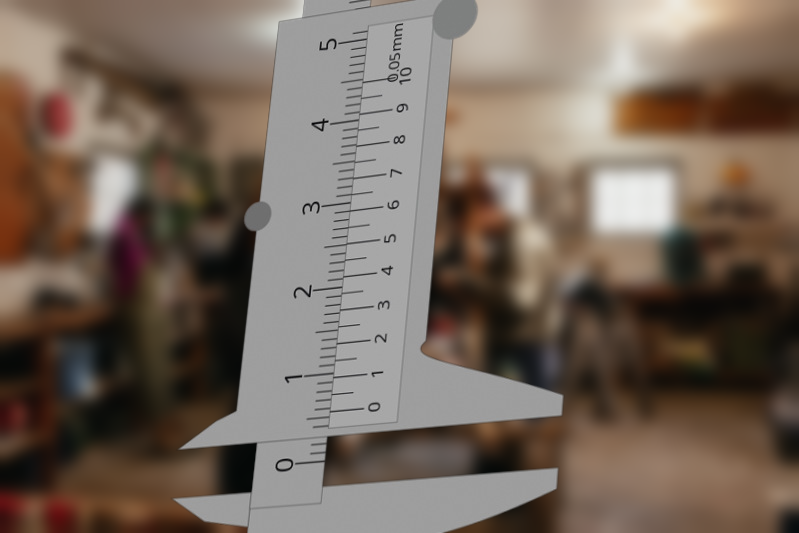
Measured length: 5.6 mm
